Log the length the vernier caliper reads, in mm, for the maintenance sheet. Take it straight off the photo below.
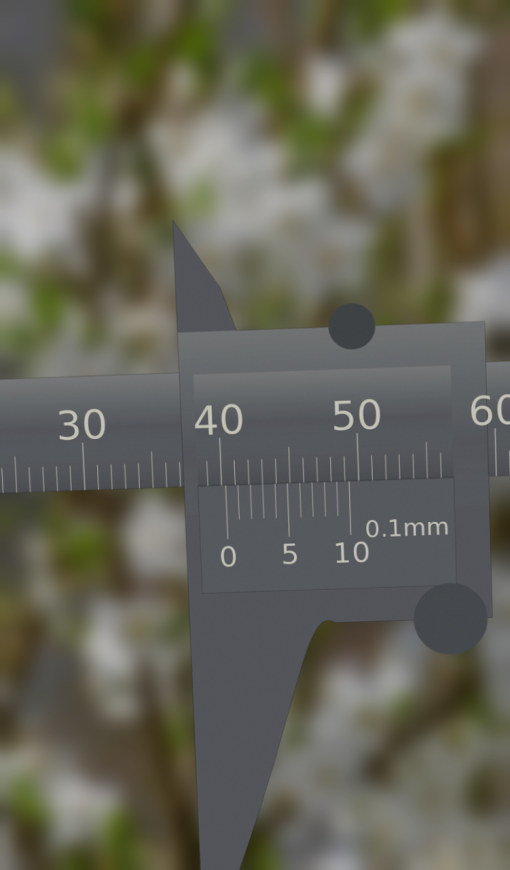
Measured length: 40.3 mm
